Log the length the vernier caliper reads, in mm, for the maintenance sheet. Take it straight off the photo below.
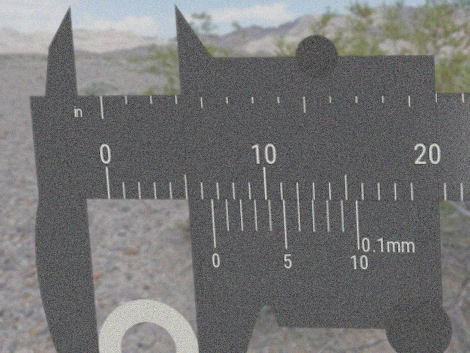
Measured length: 6.6 mm
